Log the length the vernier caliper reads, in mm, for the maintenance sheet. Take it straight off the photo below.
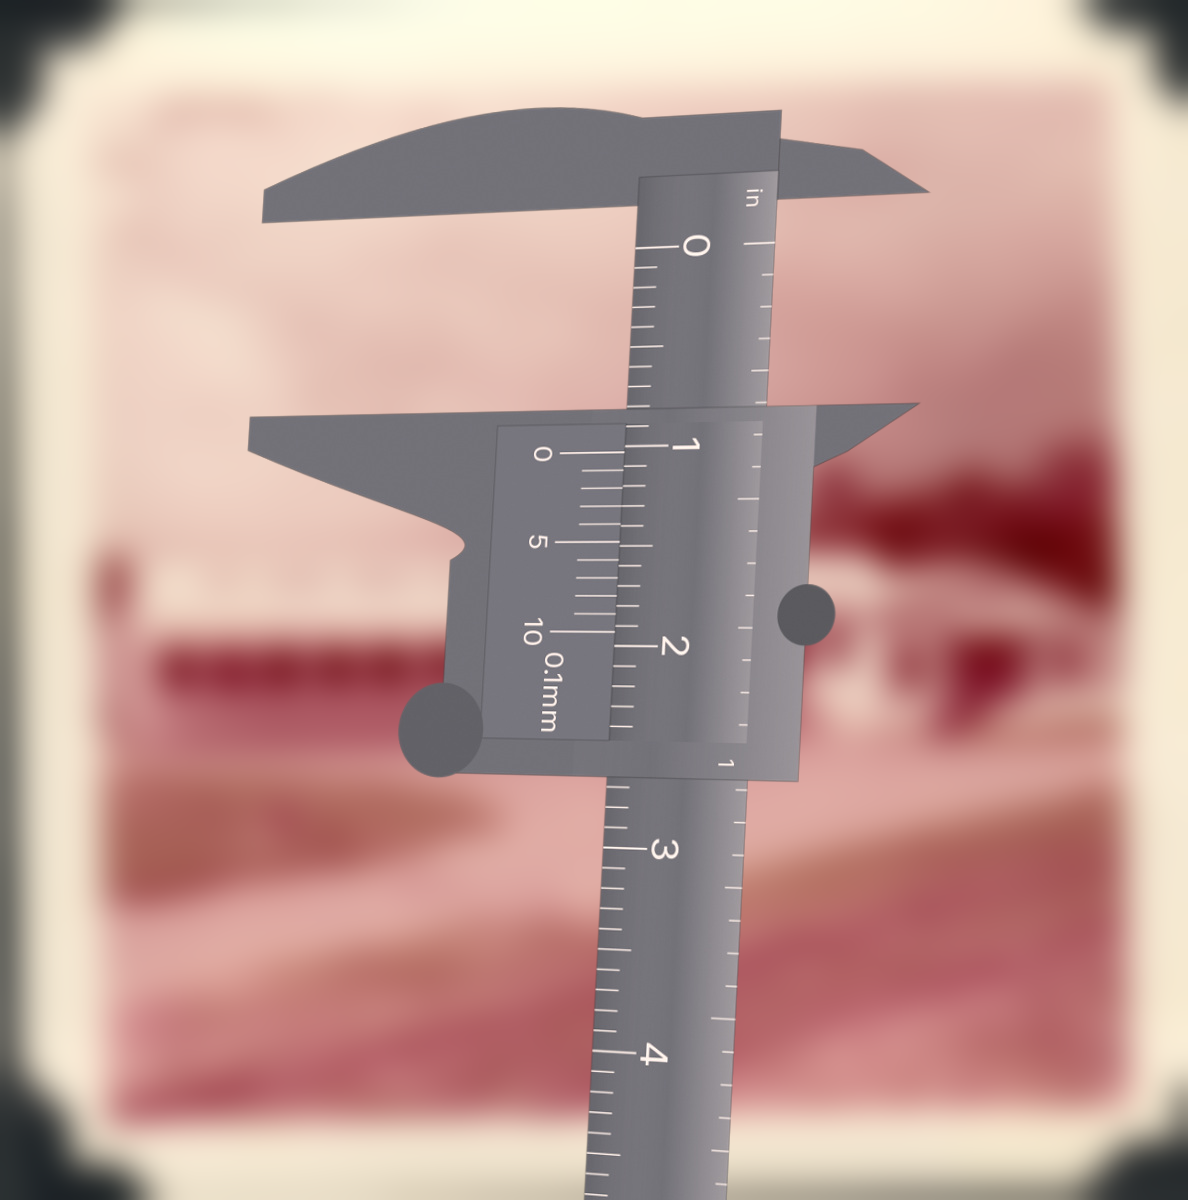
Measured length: 10.3 mm
